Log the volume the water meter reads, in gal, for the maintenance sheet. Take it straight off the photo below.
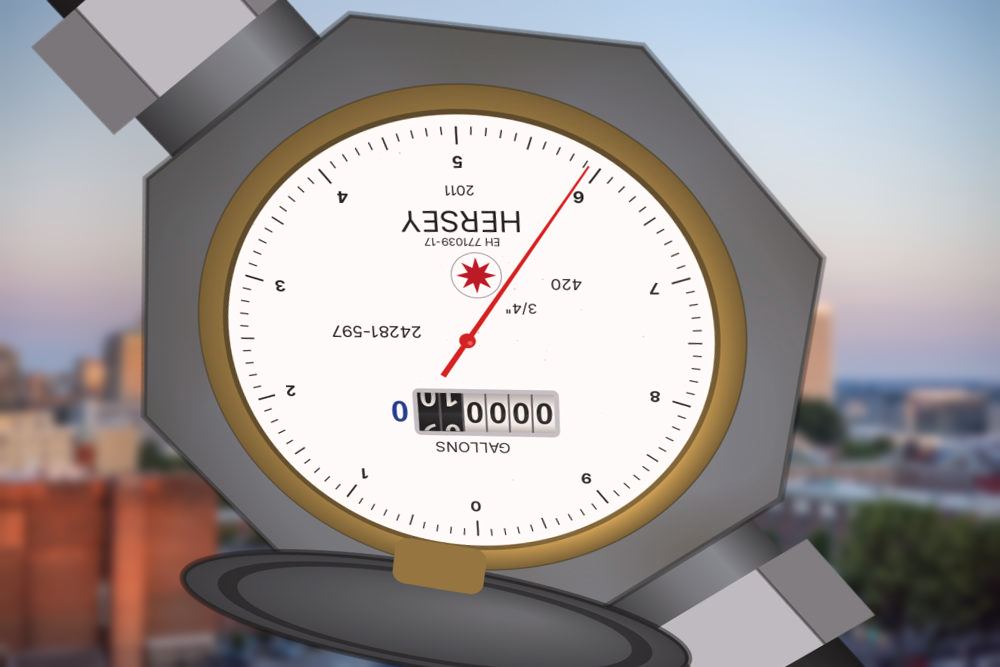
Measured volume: 95.9 gal
